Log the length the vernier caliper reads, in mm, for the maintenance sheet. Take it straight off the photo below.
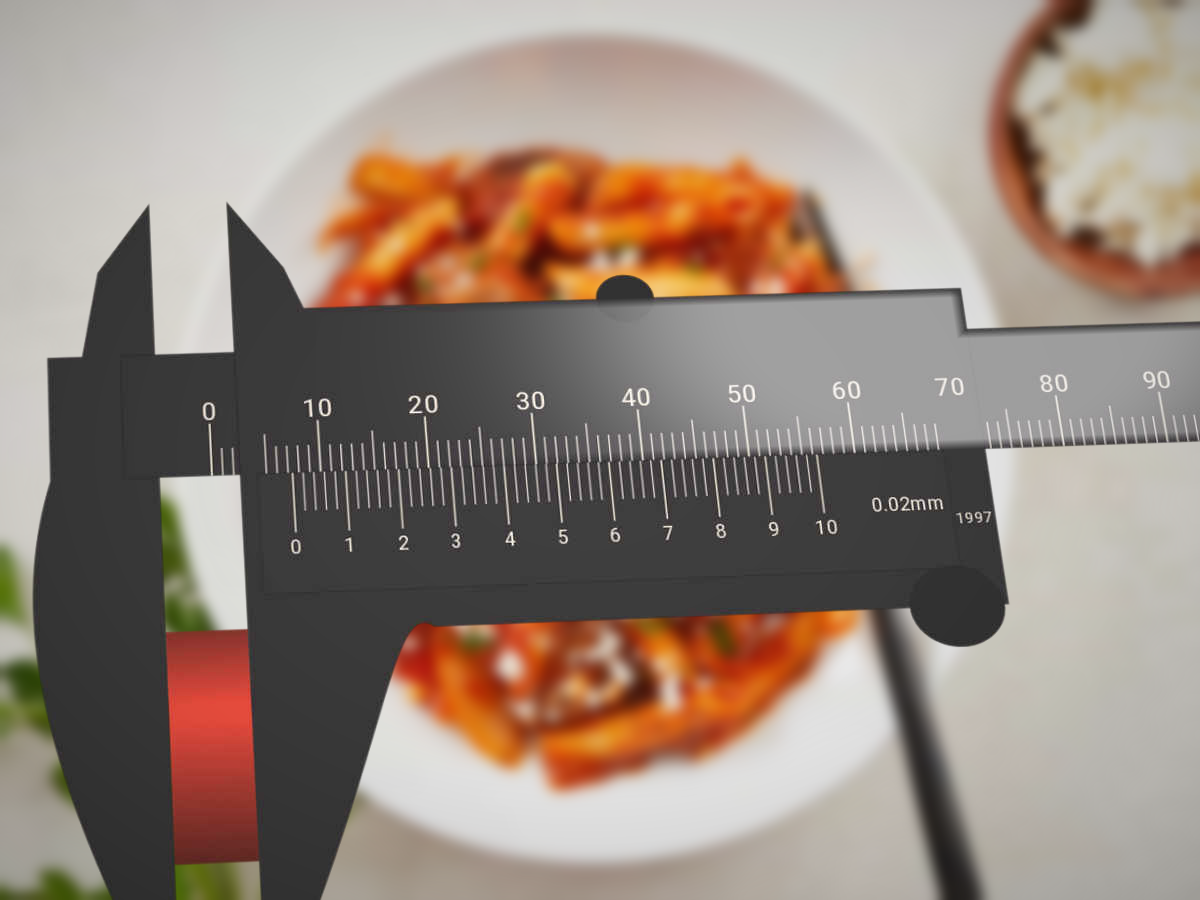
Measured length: 7.4 mm
